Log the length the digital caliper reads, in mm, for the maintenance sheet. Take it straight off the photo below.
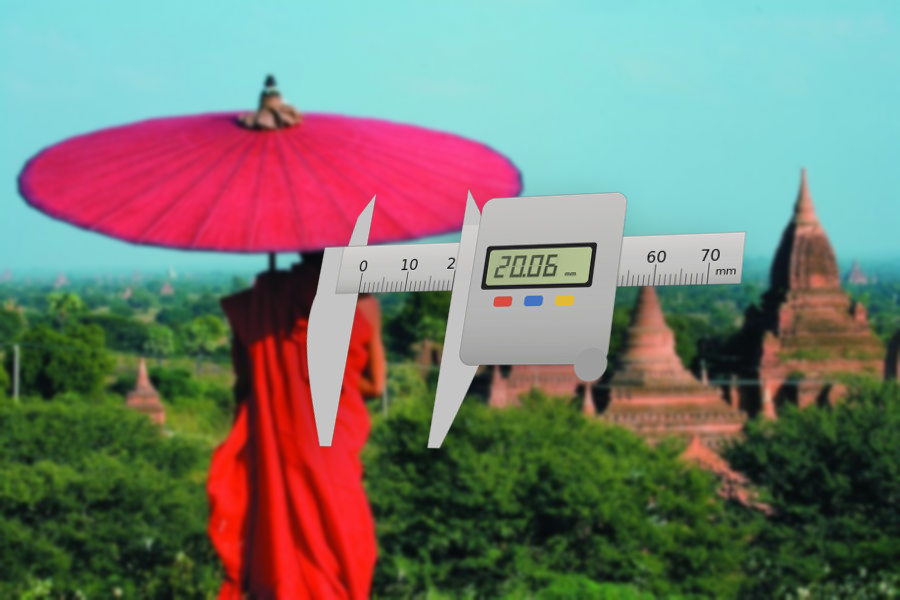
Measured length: 20.06 mm
